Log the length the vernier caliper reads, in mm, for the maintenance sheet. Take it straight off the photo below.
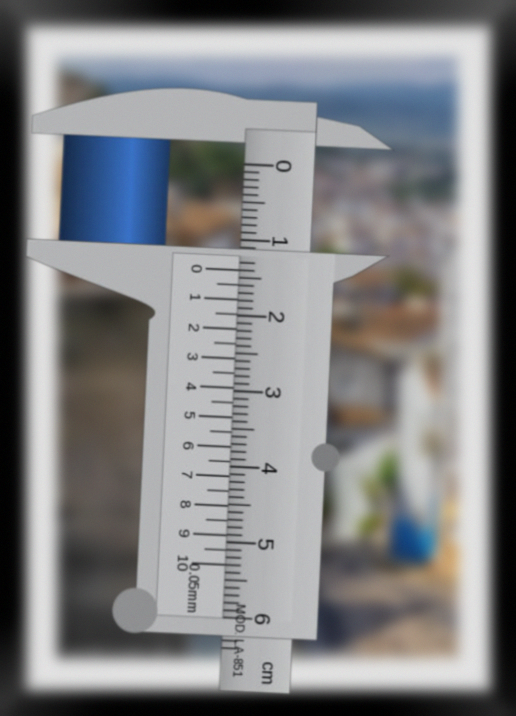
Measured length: 14.0 mm
